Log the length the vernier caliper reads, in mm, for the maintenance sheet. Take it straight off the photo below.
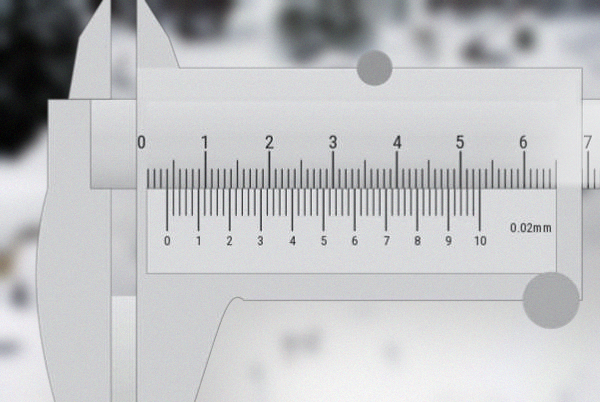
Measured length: 4.0 mm
